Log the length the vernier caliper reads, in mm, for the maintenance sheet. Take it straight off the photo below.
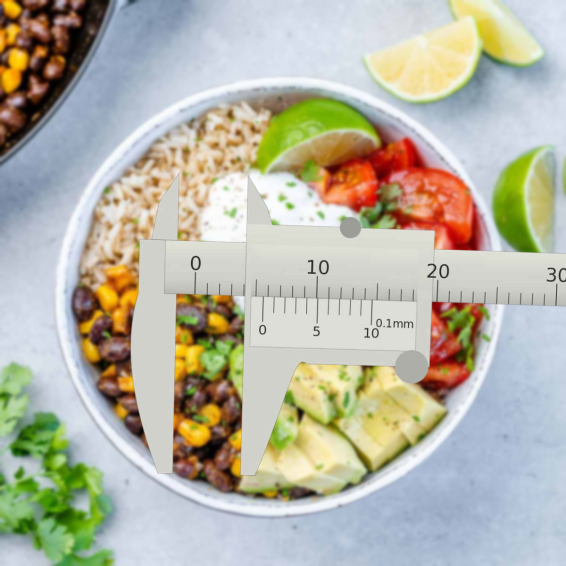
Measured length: 5.6 mm
